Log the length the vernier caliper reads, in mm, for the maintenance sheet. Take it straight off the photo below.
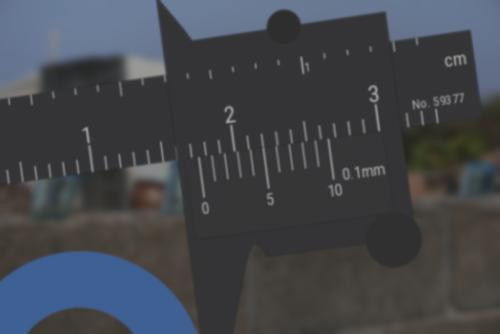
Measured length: 17.5 mm
